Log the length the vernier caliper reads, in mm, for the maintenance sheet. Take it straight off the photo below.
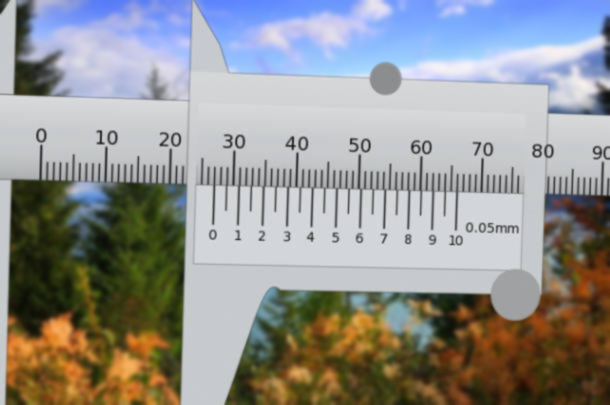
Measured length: 27.0 mm
